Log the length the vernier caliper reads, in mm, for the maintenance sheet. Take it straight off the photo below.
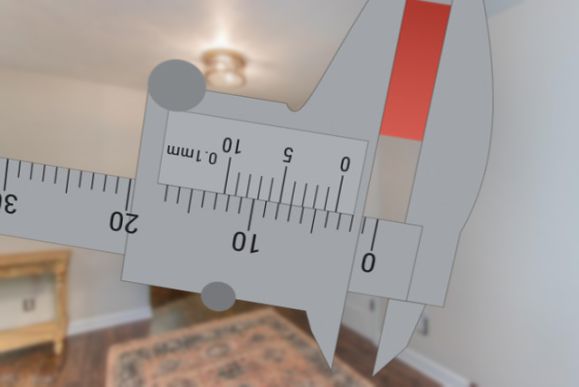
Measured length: 3.4 mm
